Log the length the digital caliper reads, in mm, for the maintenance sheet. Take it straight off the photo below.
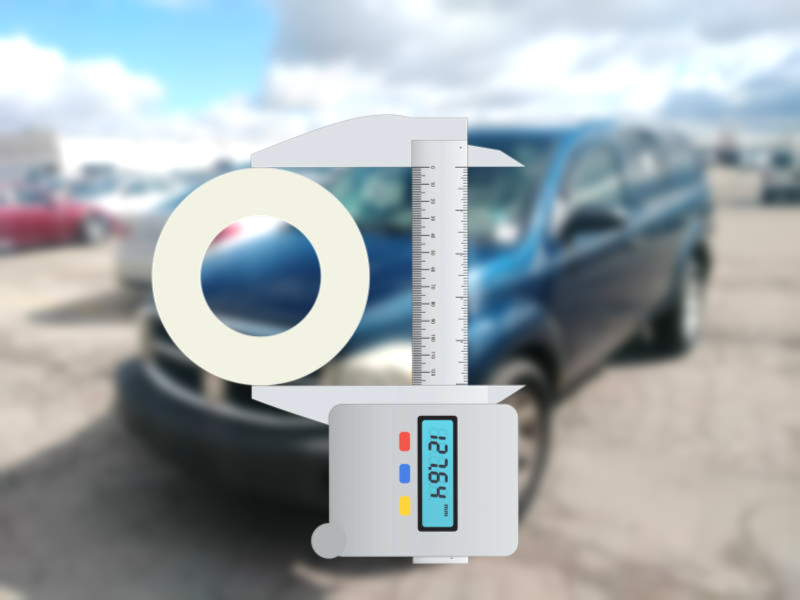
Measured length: 127.64 mm
